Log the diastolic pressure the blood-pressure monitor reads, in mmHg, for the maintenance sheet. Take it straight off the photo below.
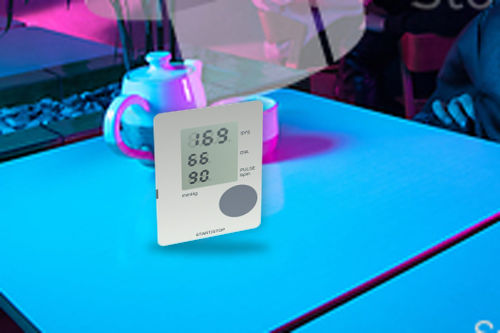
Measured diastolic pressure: 66 mmHg
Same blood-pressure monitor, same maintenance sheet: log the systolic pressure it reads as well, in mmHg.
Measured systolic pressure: 169 mmHg
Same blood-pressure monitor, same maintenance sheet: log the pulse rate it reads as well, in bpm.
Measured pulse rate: 90 bpm
